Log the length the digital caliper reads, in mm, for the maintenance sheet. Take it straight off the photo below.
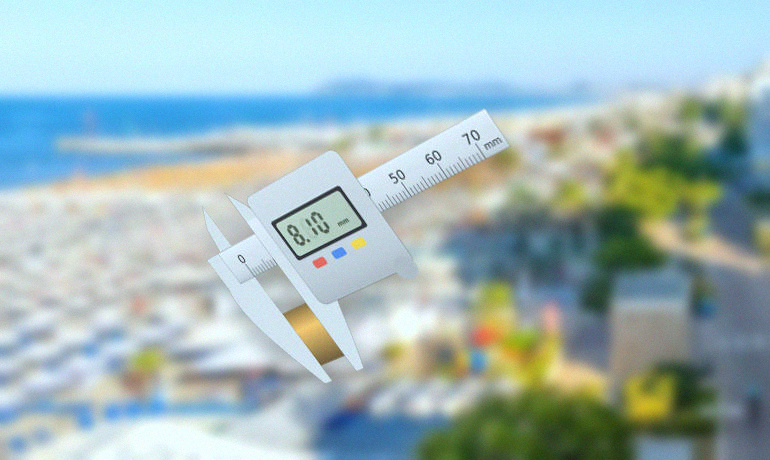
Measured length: 8.10 mm
